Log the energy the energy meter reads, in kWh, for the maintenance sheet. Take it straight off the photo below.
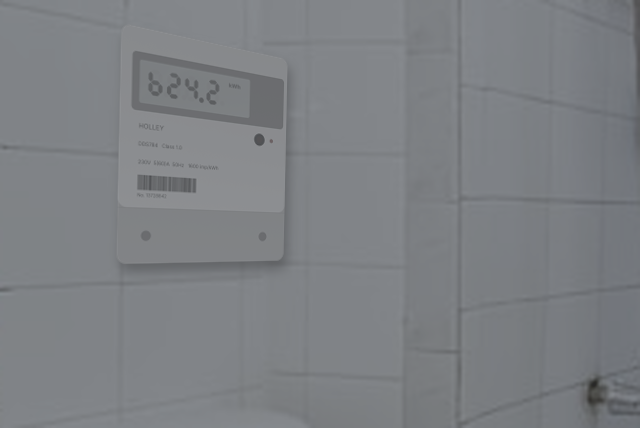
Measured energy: 624.2 kWh
